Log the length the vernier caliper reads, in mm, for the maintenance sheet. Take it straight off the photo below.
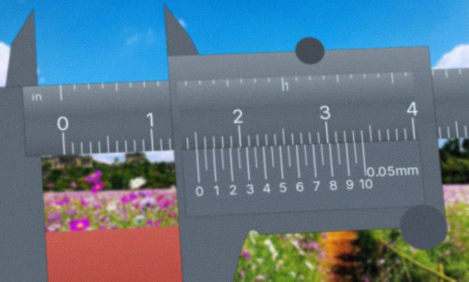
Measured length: 15.0 mm
